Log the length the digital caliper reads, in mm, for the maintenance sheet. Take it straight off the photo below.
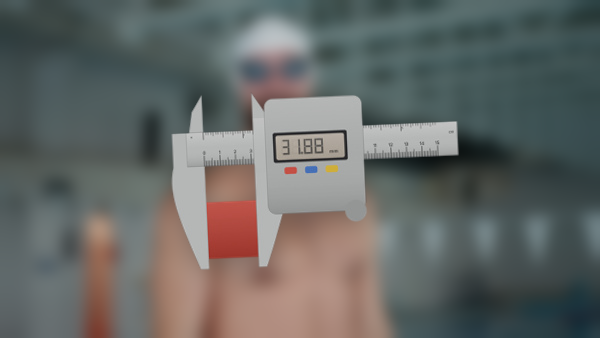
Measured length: 31.88 mm
